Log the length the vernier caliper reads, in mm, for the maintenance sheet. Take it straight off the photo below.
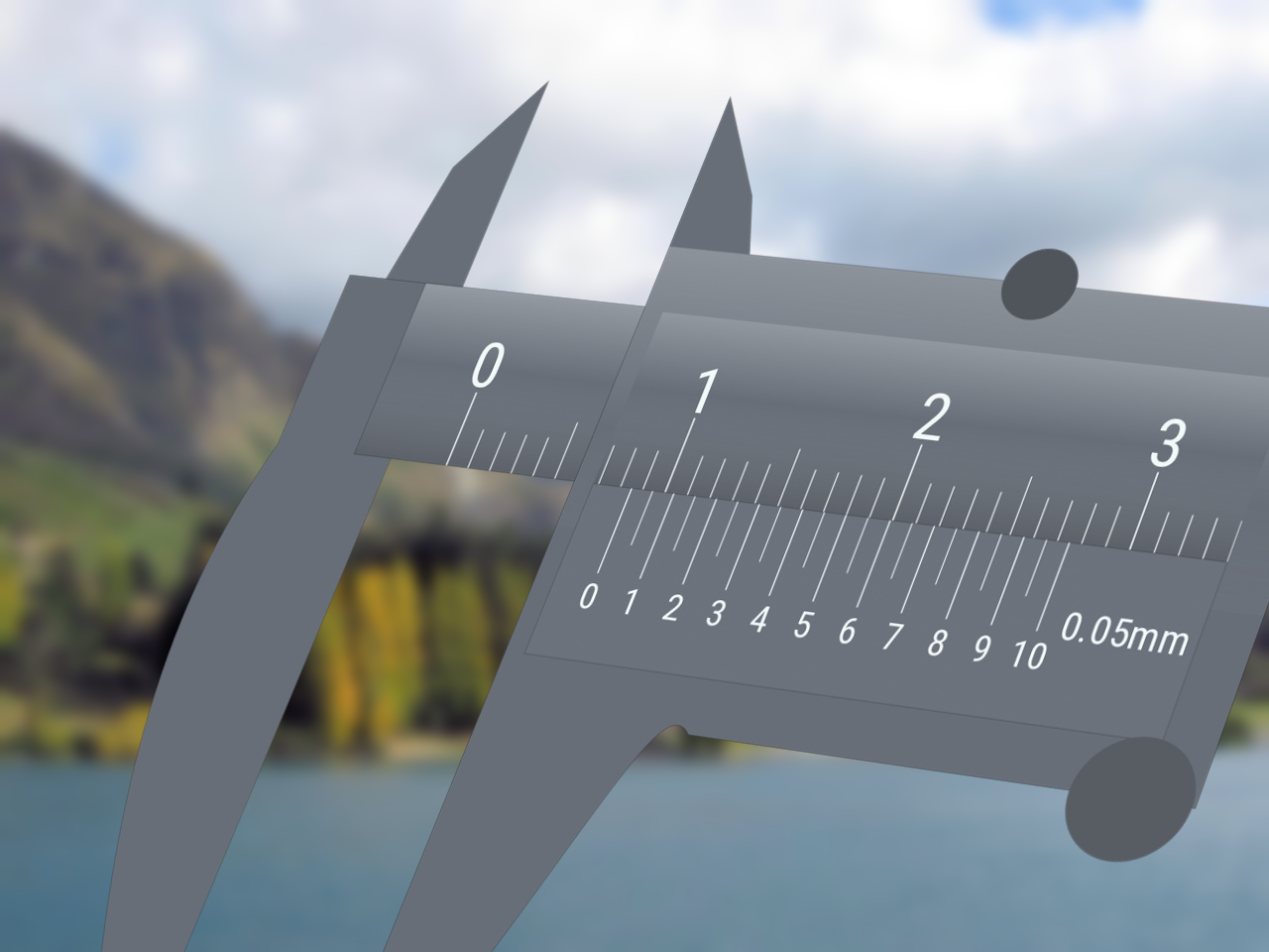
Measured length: 8.50 mm
